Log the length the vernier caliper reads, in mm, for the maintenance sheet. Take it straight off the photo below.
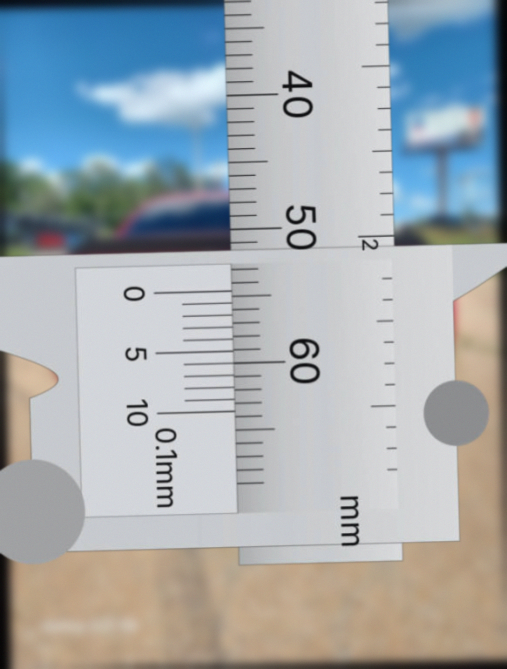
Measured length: 54.6 mm
